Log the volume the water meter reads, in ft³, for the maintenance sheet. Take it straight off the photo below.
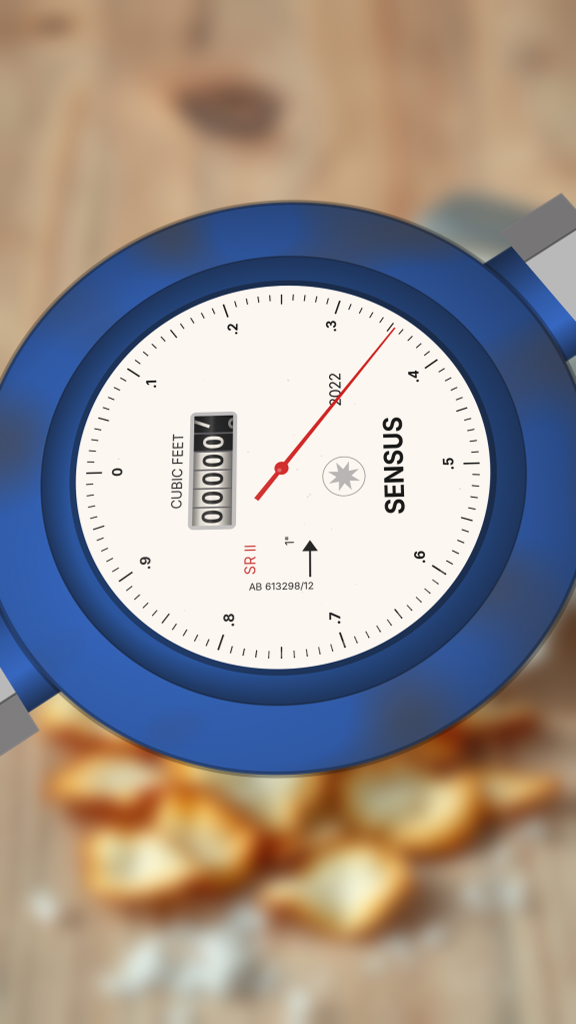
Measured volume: 7.35 ft³
